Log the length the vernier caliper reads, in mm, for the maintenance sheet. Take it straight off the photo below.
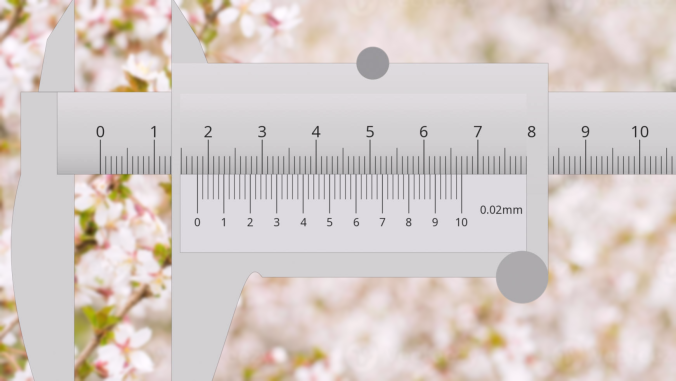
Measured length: 18.0 mm
